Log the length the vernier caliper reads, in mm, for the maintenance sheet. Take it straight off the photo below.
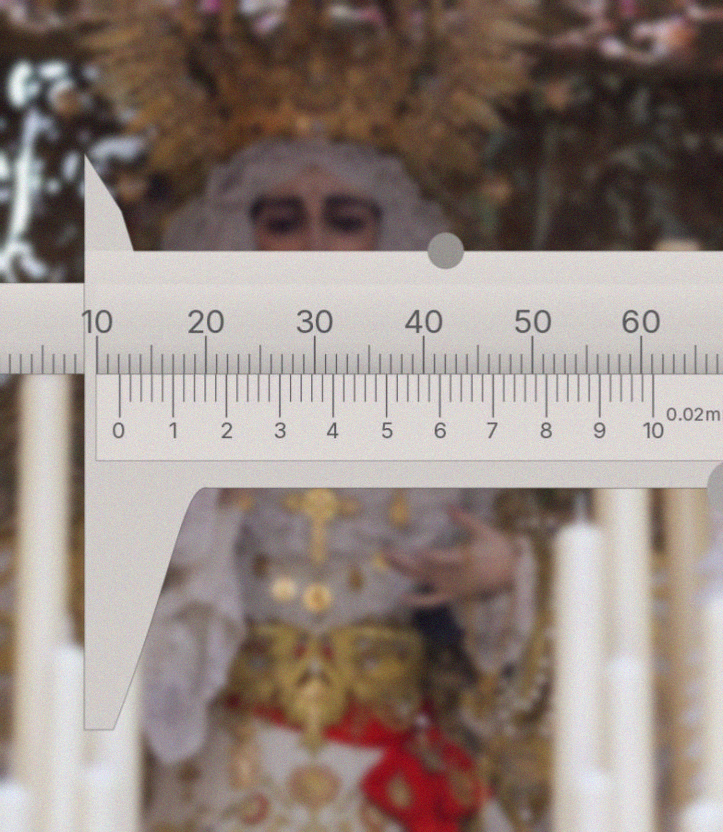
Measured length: 12.1 mm
